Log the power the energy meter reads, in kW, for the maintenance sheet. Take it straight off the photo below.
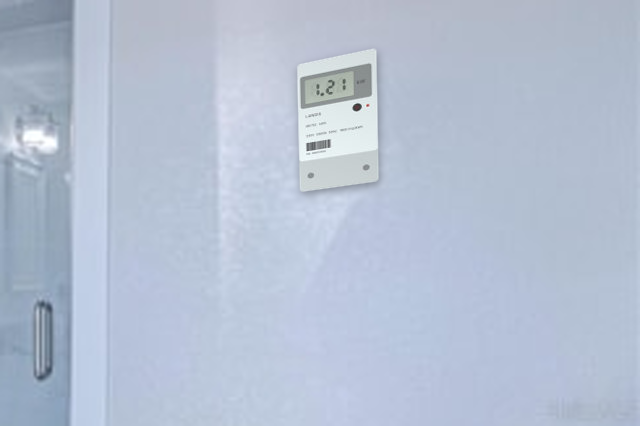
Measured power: 1.21 kW
